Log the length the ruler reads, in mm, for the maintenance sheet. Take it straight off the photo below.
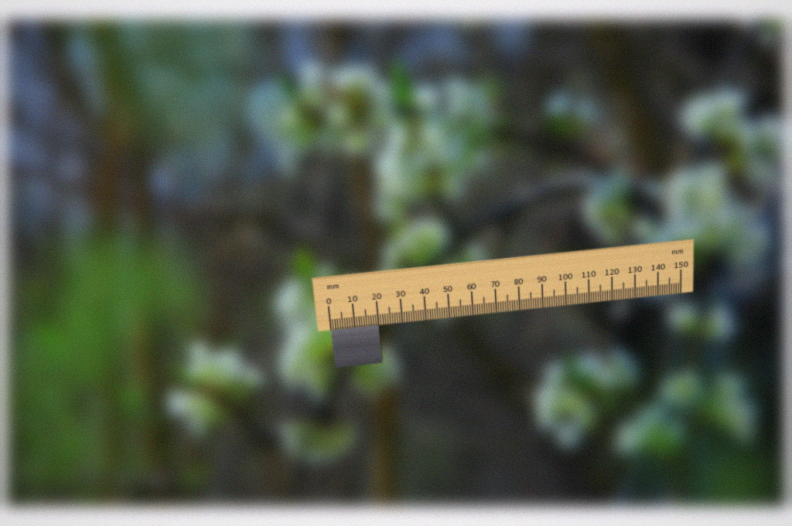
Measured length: 20 mm
